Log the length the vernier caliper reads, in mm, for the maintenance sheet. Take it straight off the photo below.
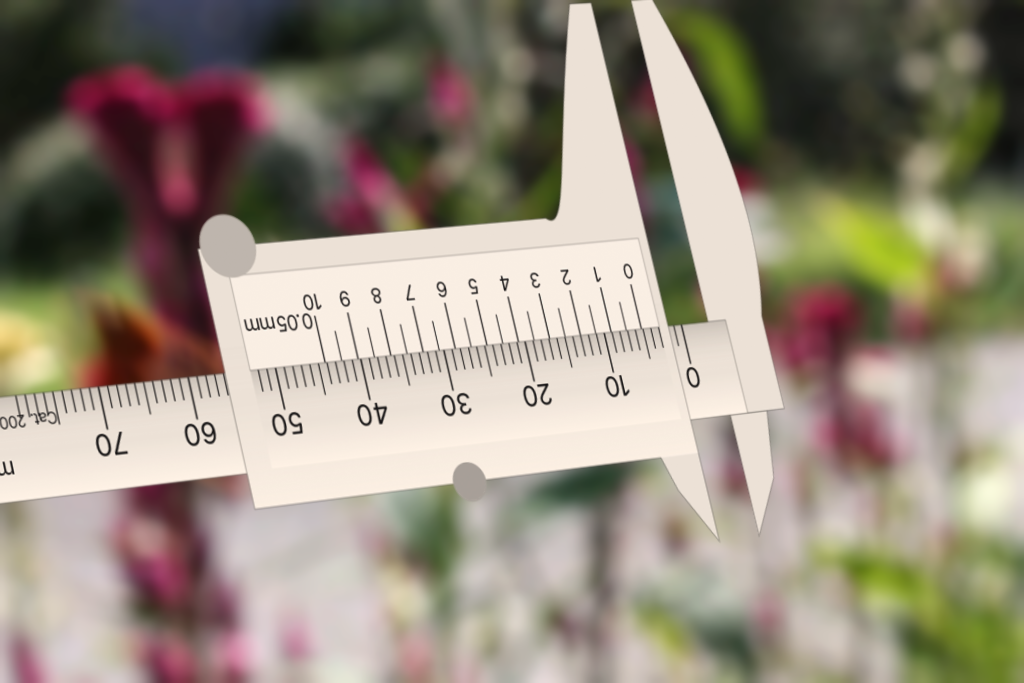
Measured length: 5.2 mm
